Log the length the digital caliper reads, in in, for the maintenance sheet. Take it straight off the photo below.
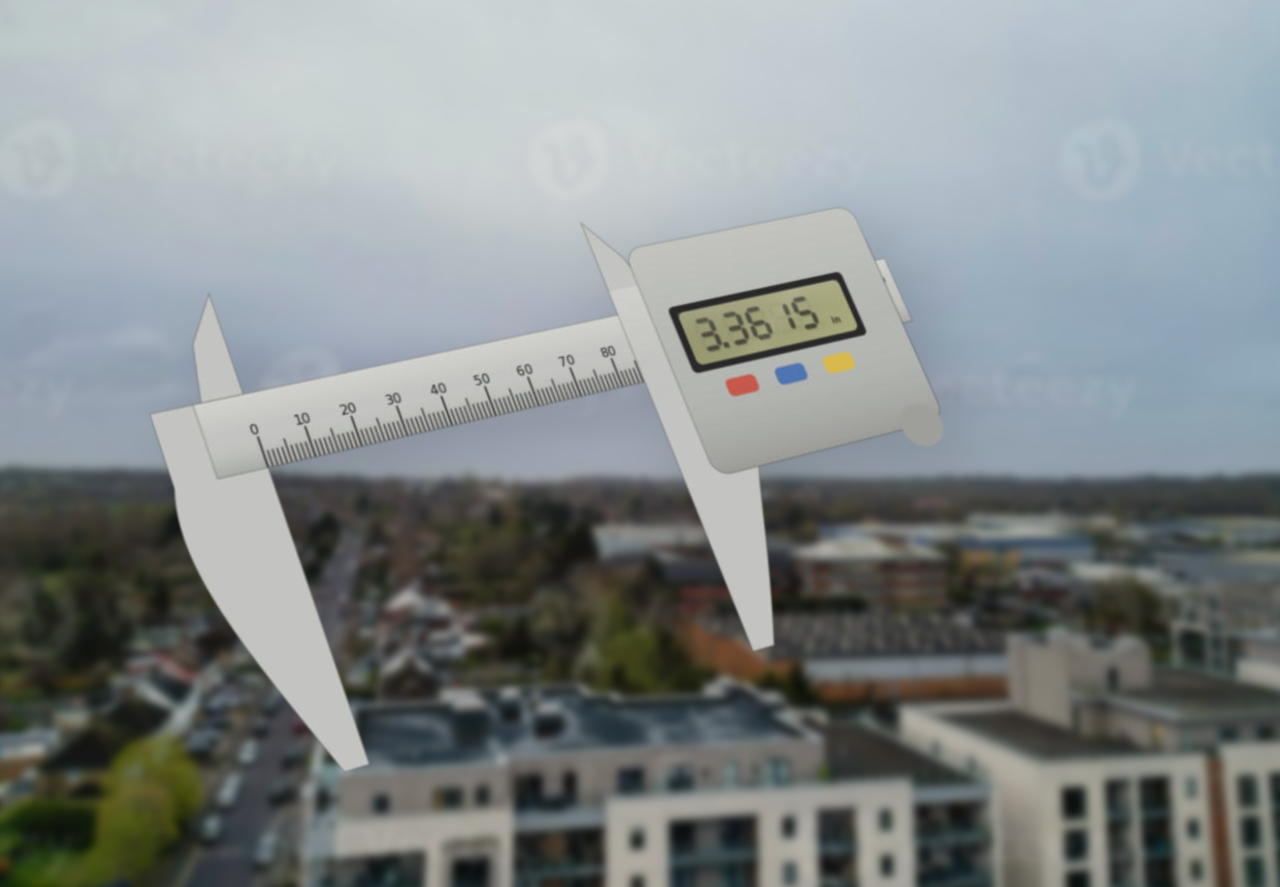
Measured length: 3.3615 in
